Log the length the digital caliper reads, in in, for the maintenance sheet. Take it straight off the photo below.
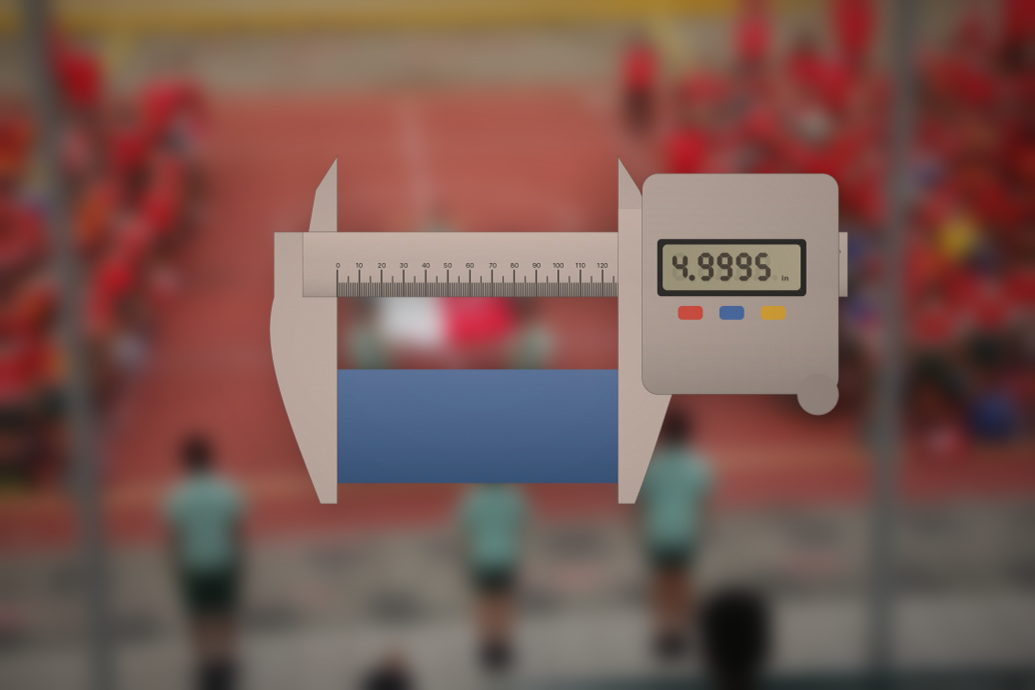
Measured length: 4.9995 in
